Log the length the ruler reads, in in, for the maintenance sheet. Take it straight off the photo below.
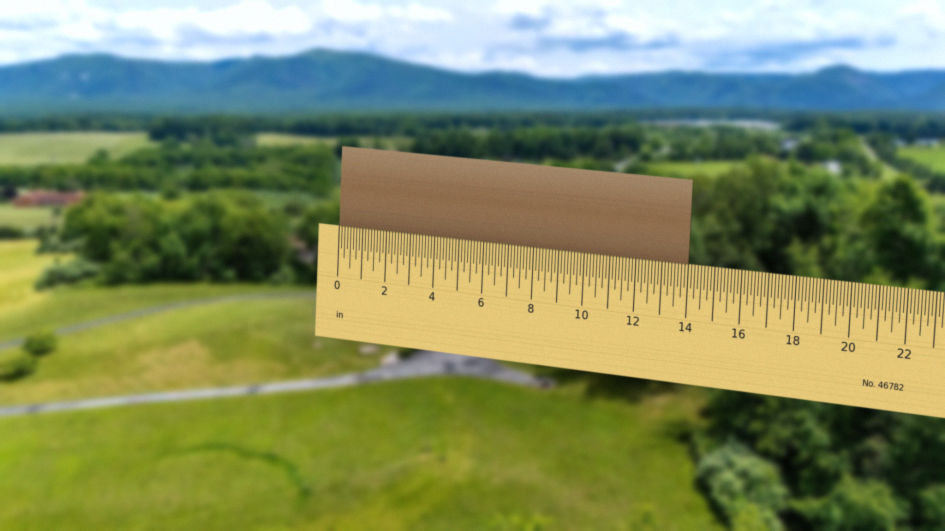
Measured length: 14 in
